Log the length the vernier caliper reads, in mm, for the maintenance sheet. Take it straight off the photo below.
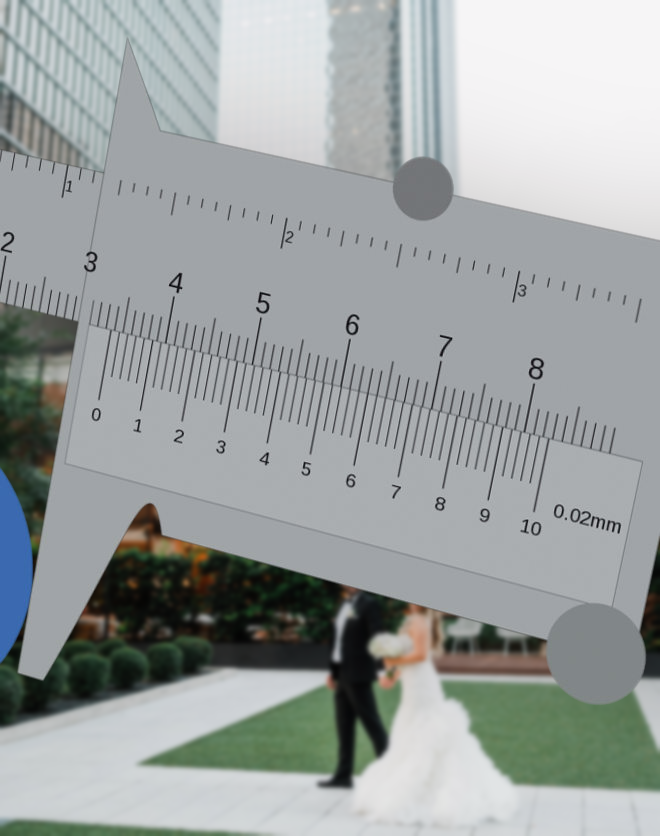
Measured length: 33.6 mm
